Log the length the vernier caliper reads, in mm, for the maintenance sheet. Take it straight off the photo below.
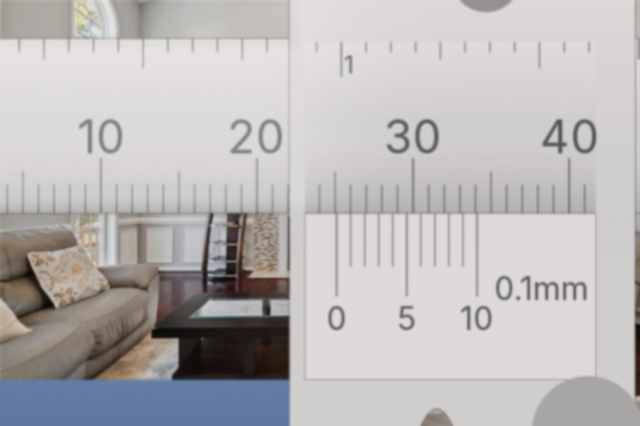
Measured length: 25.1 mm
